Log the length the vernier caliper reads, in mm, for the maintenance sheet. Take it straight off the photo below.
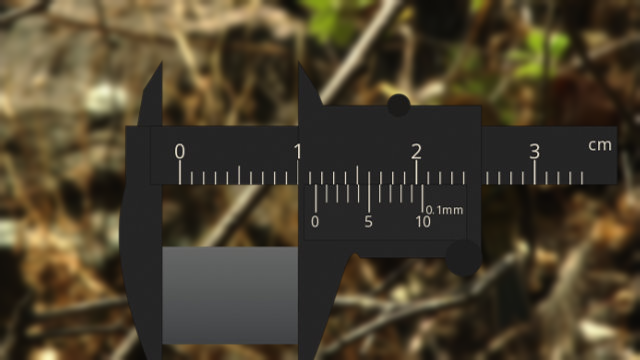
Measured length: 11.5 mm
